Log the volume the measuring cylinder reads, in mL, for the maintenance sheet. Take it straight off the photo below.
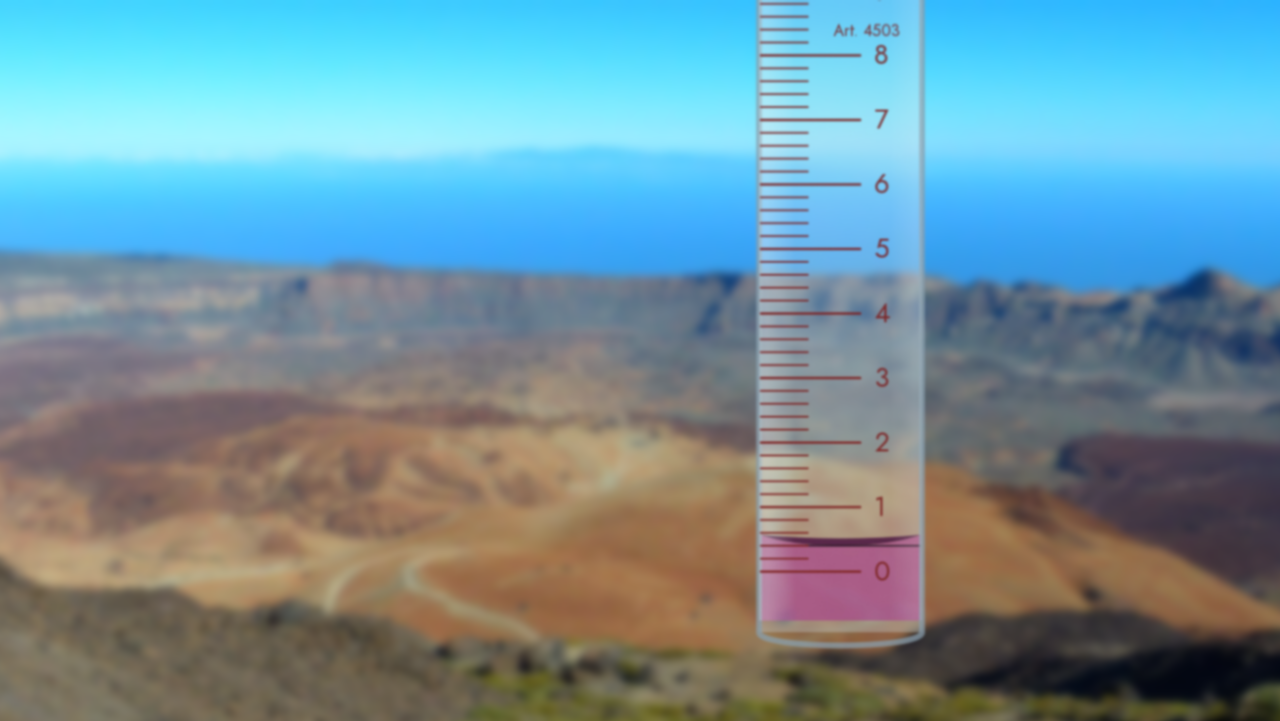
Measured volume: 0.4 mL
